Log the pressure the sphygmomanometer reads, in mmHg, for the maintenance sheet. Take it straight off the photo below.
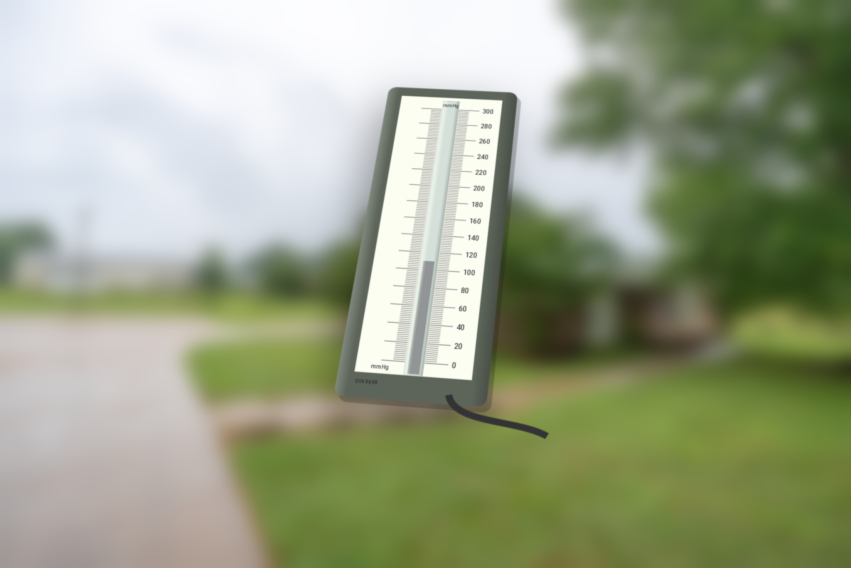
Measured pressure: 110 mmHg
